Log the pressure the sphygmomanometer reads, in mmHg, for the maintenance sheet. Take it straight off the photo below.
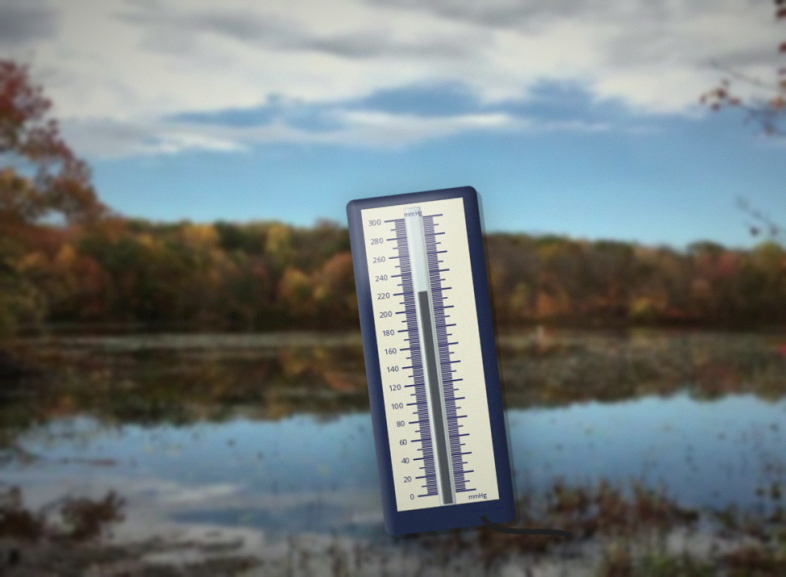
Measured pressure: 220 mmHg
